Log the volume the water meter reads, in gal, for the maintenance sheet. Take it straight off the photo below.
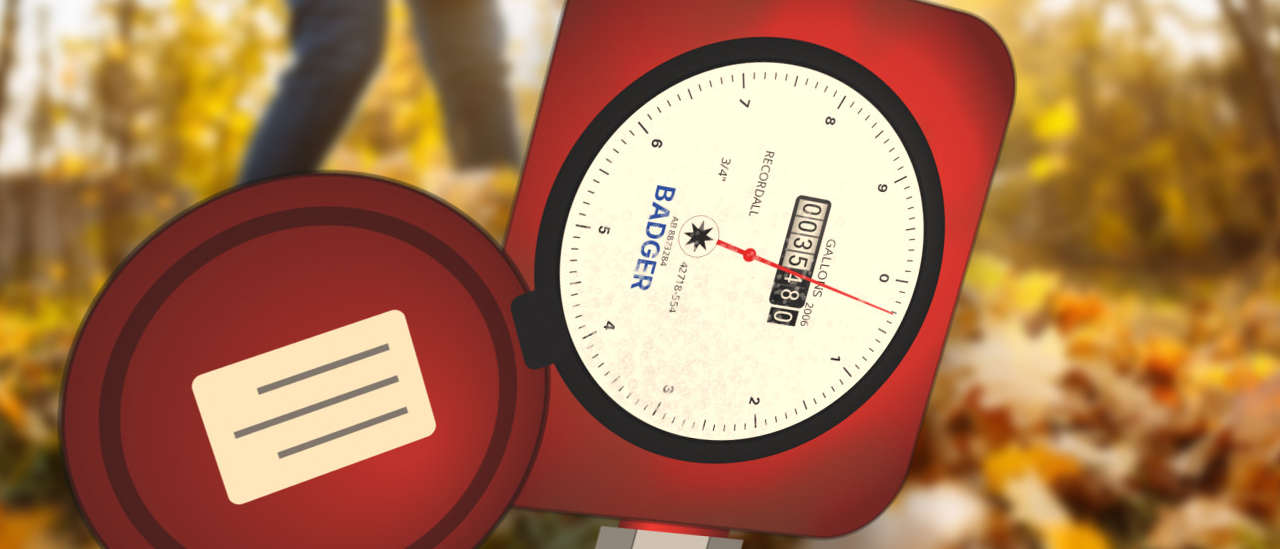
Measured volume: 35480.3 gal
